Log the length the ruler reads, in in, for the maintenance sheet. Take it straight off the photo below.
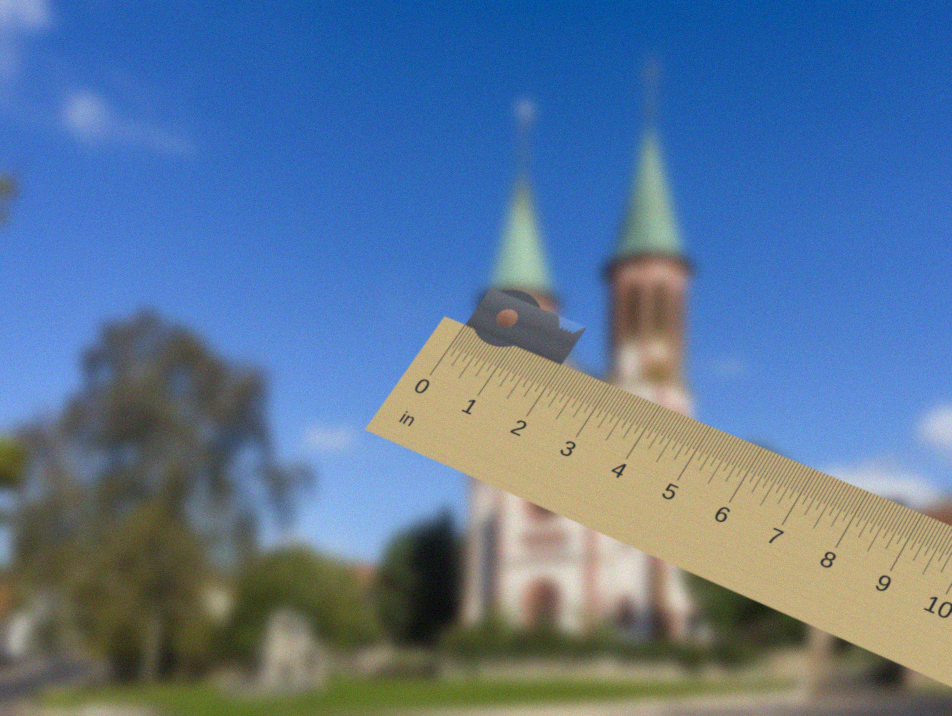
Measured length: 2 in
